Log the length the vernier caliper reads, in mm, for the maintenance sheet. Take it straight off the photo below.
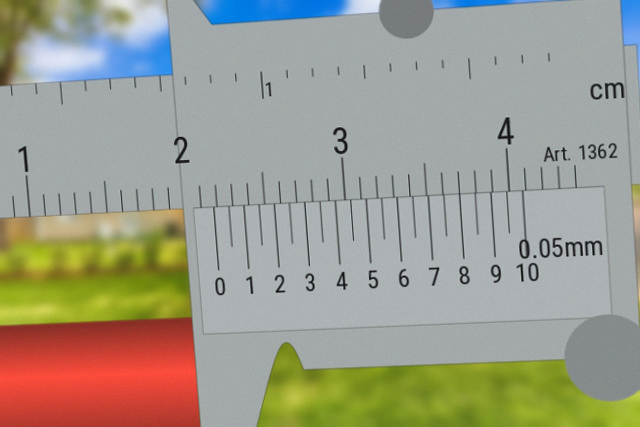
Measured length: 21.8 mm
